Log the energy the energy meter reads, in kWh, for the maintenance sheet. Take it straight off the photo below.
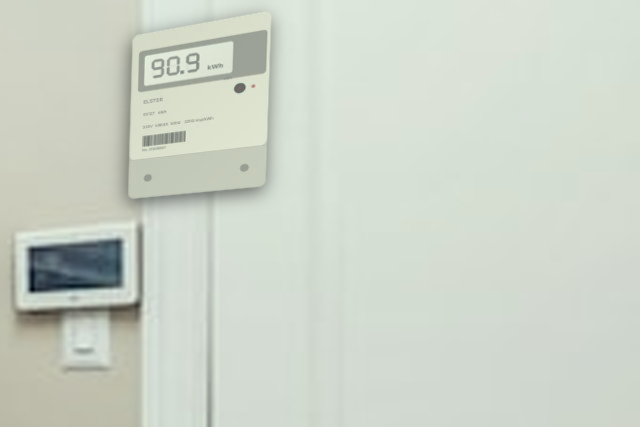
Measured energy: 90.9 kWh
